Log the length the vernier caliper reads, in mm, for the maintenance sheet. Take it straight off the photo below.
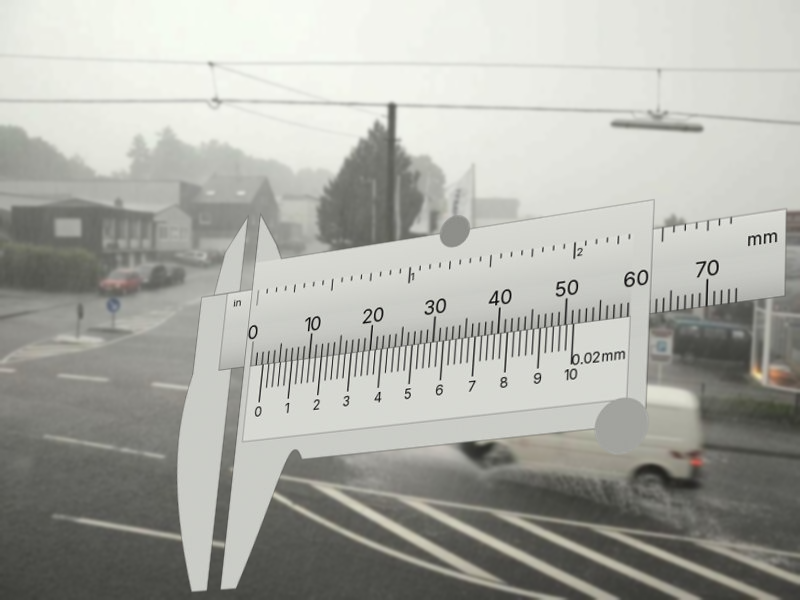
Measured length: 2.2 mm
